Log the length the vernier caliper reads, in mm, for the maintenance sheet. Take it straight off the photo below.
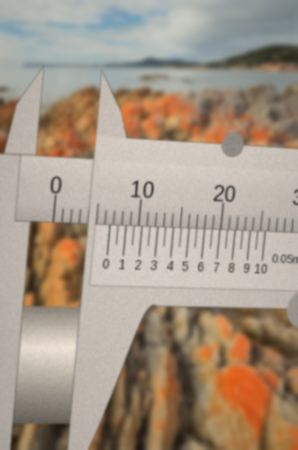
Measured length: 6.6 mm
